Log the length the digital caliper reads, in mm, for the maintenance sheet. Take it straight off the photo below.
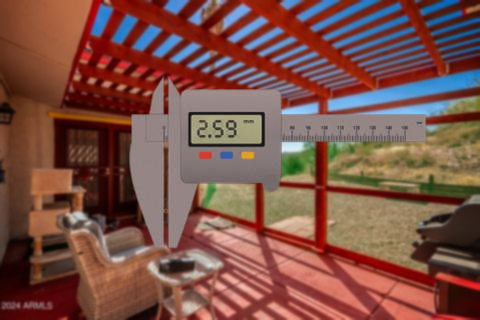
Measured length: 2.59 mm
